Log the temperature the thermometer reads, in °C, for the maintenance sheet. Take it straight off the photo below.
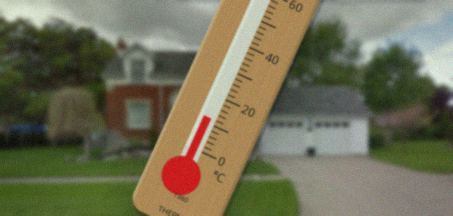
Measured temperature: 12 °C
